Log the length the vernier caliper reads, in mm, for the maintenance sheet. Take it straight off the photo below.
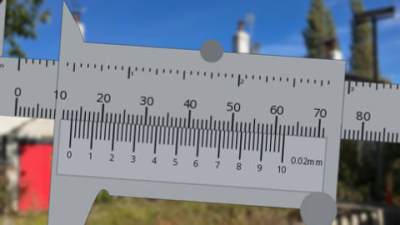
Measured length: 13.0 mm
